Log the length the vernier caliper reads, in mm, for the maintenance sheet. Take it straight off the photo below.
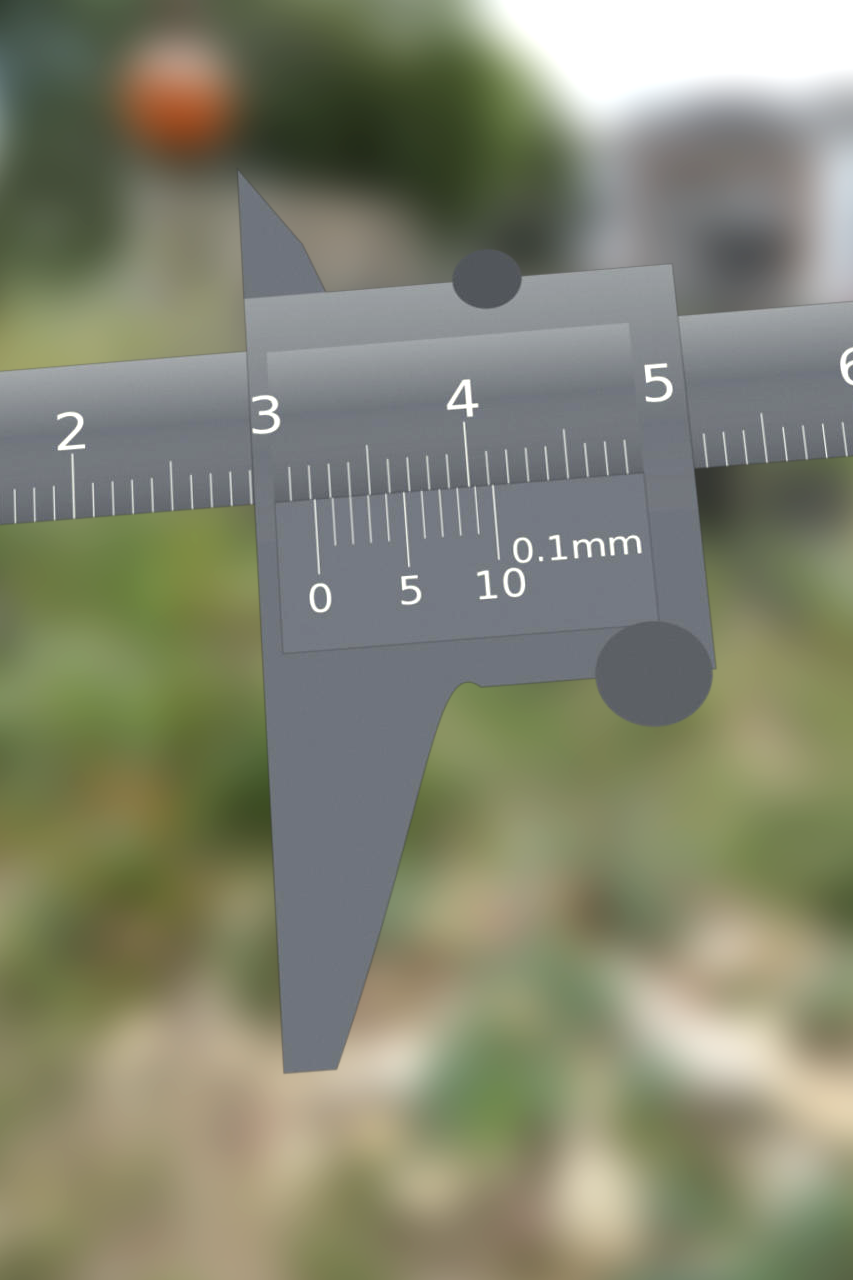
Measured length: 32.2 mm
